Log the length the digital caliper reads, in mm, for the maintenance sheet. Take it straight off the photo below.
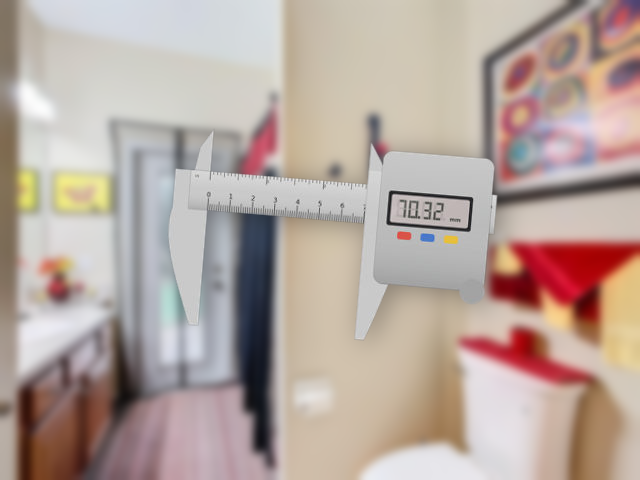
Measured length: 70.32 mm
